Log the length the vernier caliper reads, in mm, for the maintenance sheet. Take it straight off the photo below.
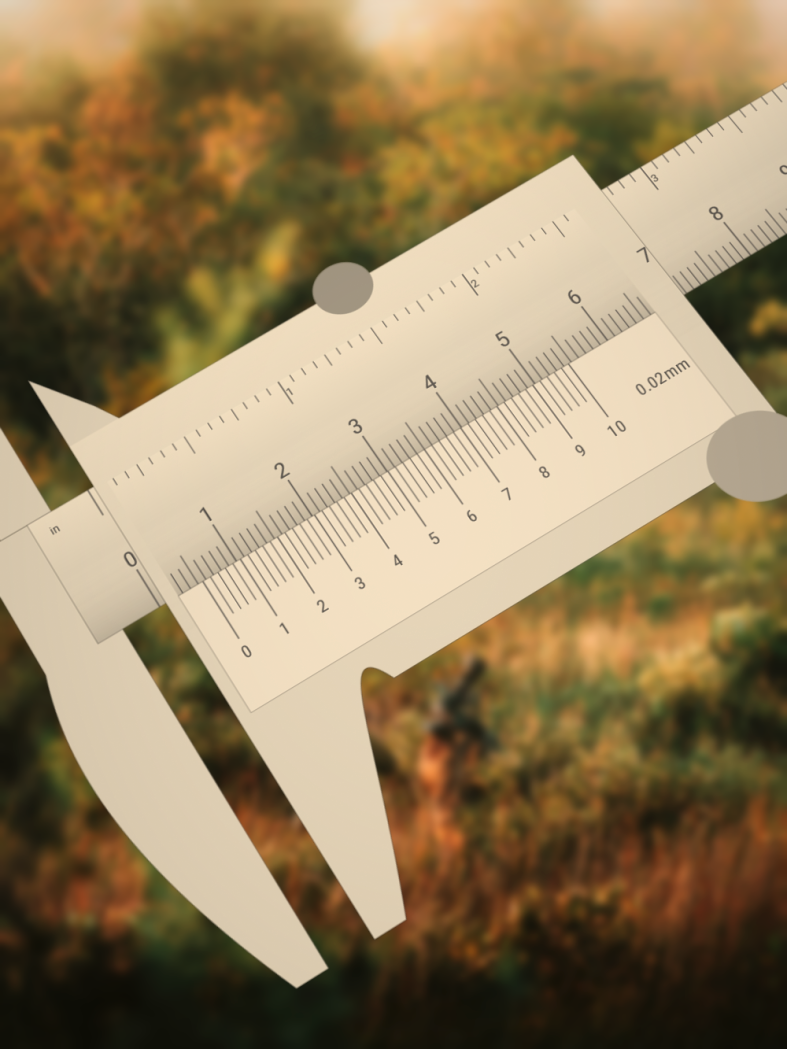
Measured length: 5.6 mm
